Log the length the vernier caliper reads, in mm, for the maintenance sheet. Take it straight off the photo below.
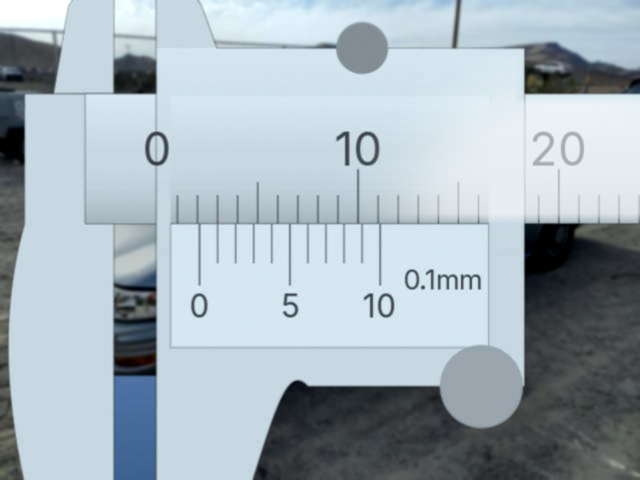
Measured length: 2.1 mm
